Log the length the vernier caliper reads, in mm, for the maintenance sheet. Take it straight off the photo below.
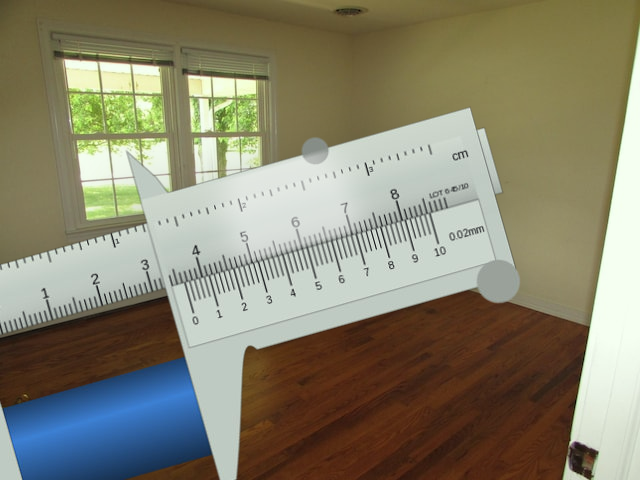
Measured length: 36.5 mm
